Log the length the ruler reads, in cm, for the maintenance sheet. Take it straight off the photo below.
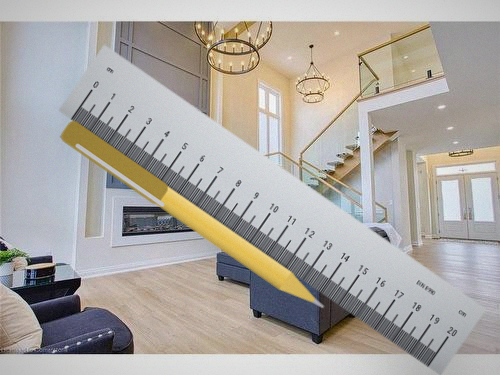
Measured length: 14.5 cm
